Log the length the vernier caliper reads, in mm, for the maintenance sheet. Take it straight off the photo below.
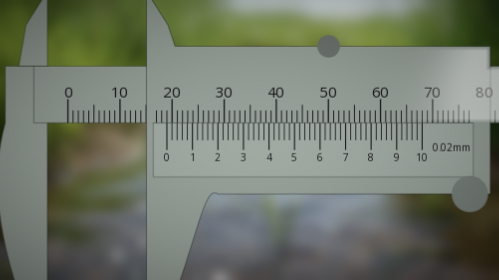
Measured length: 19.0 mm
